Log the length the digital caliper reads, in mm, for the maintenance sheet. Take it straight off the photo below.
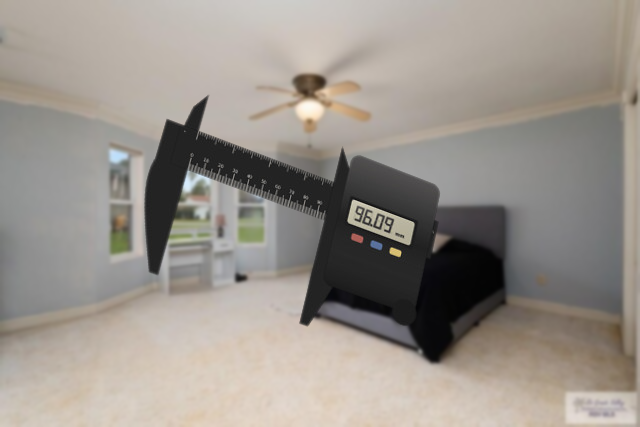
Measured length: 96.09 mm
